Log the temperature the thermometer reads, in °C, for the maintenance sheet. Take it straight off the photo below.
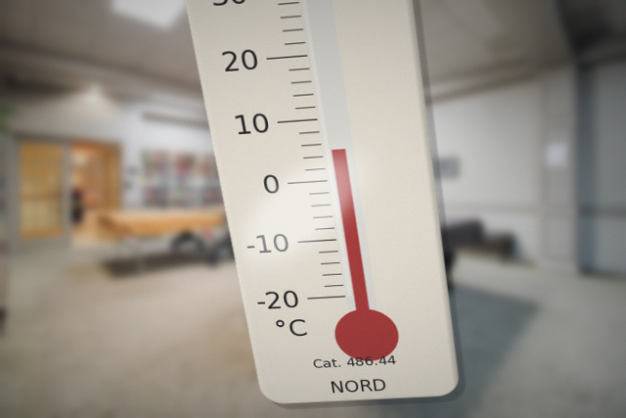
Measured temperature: 5 °C
